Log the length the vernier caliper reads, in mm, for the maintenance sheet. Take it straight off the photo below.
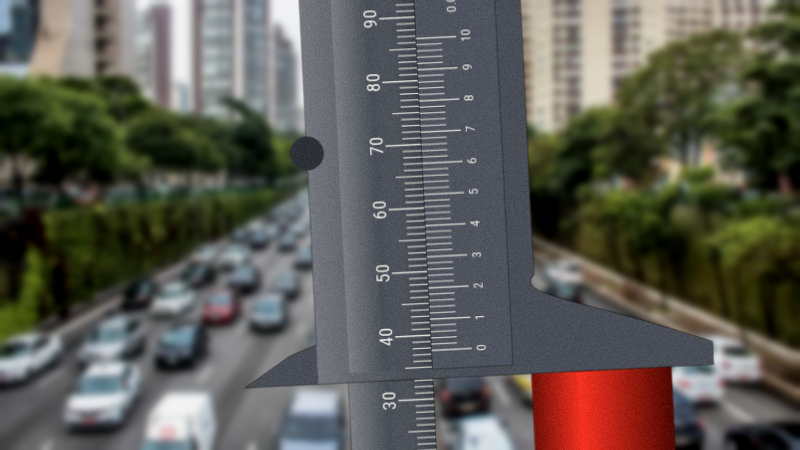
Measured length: 37.6 mm
